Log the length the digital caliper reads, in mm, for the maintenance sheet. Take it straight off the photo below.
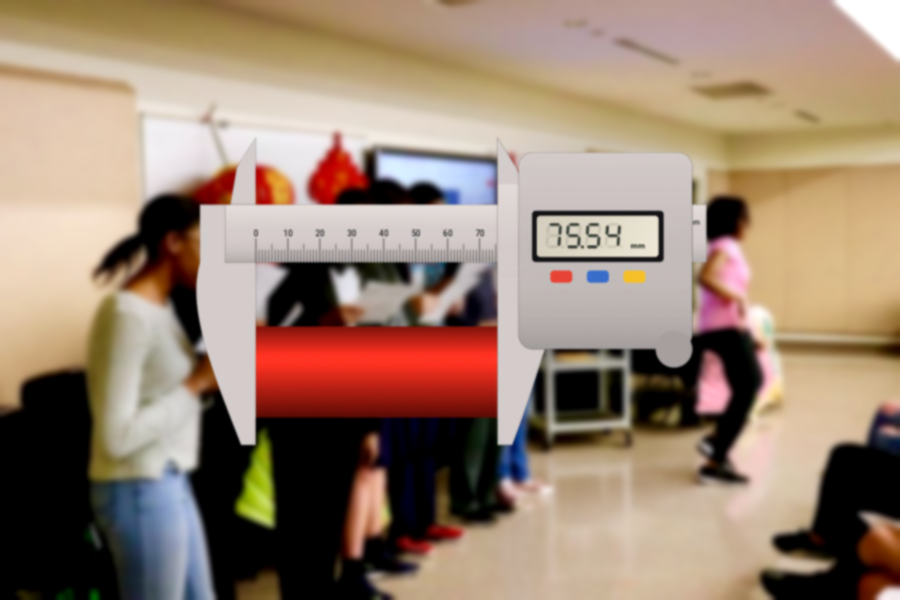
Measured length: 75.54 mm
